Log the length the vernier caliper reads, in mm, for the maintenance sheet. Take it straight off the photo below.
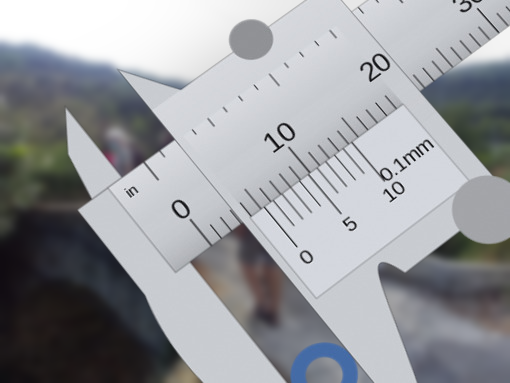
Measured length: 5.3 mm
